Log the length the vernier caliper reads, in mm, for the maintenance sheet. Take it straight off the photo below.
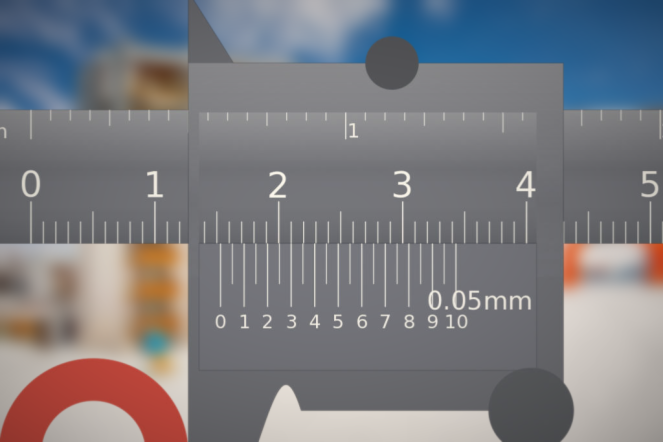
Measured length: 15.3 mm
